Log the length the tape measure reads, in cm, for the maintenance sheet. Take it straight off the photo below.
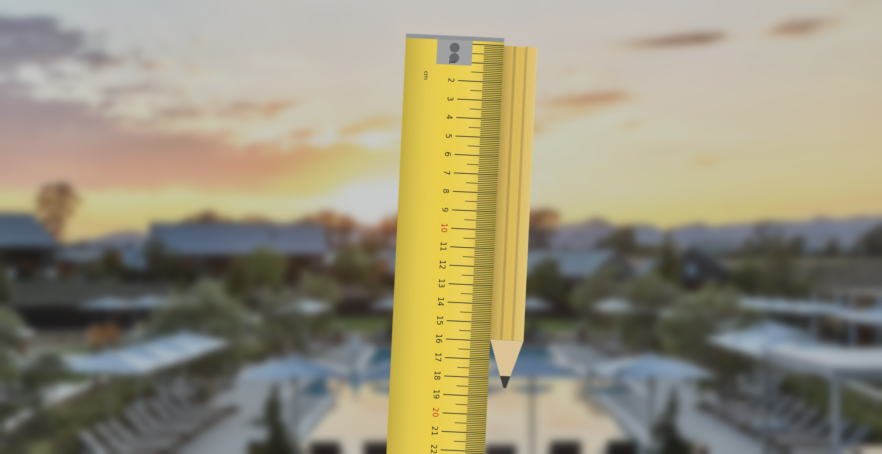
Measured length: 18.5 cm
